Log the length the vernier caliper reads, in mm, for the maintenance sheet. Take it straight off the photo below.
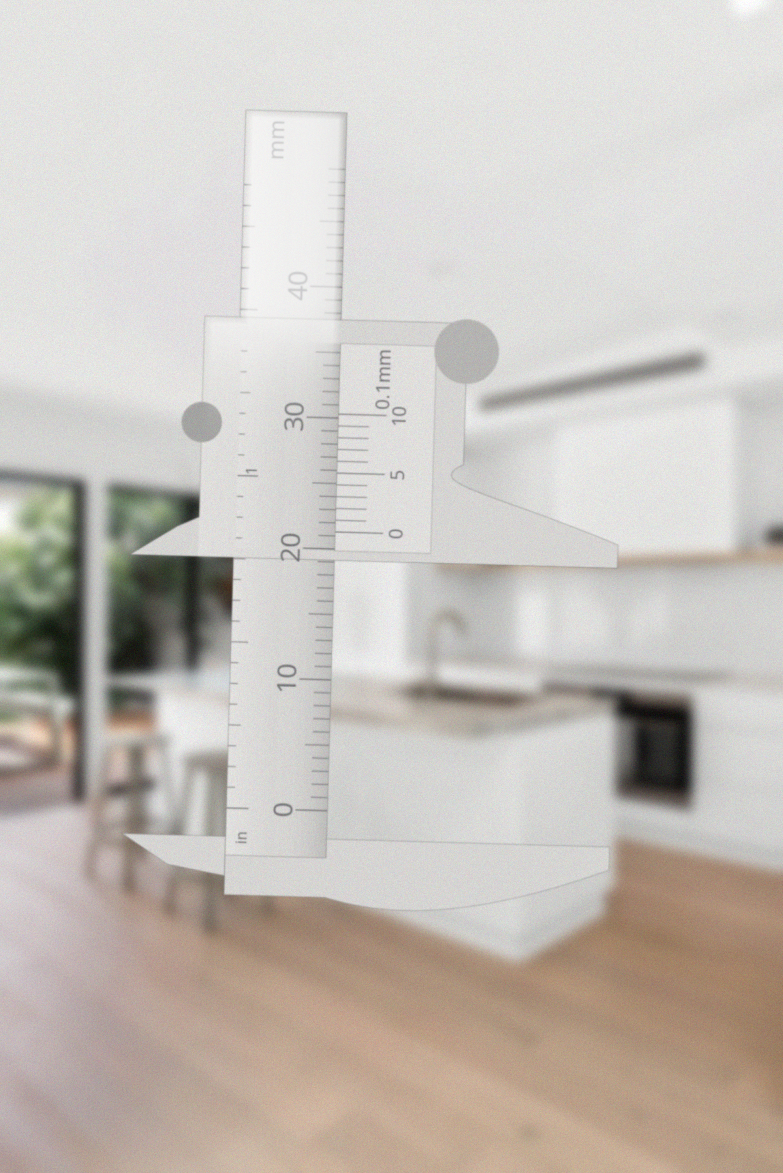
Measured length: 21.3 mm
